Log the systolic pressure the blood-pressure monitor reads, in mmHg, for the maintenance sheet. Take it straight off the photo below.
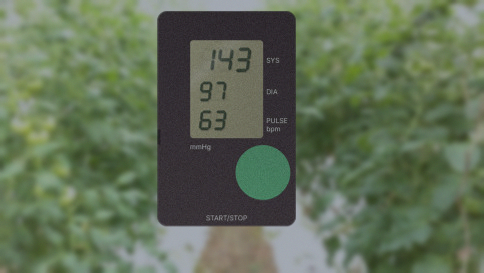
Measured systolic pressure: 143 mmHg
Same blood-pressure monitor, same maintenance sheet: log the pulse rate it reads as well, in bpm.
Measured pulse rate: 63 bpm
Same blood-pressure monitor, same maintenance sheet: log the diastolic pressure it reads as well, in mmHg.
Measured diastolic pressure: 97 mmHg
